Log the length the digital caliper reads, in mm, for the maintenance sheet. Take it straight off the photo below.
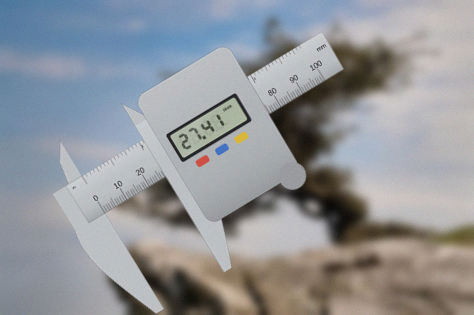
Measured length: 27.41 mm
